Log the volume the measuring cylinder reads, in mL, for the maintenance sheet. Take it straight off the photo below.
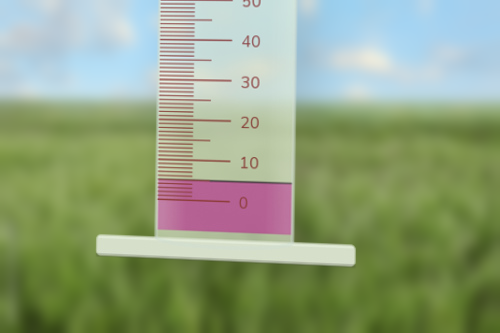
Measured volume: 5 mL
